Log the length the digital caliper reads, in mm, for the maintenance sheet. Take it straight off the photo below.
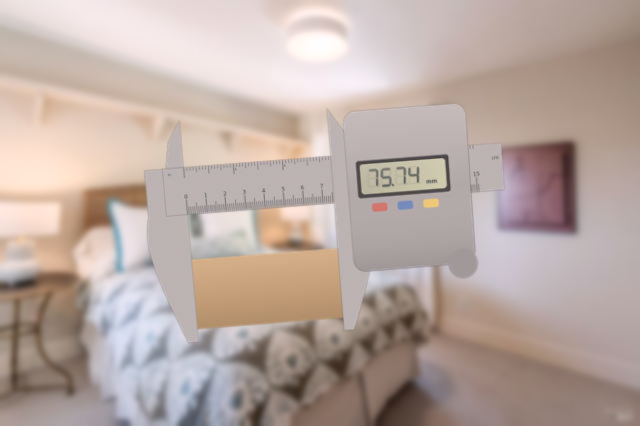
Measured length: 75.74 mm
